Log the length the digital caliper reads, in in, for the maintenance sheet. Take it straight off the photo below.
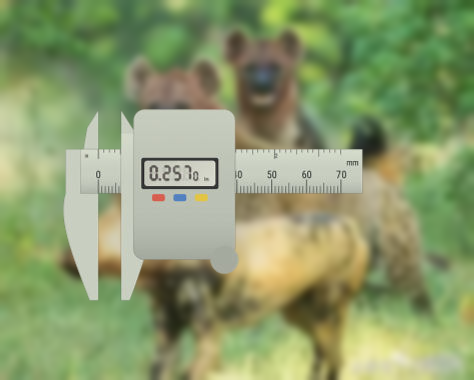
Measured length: 0.2570 in
